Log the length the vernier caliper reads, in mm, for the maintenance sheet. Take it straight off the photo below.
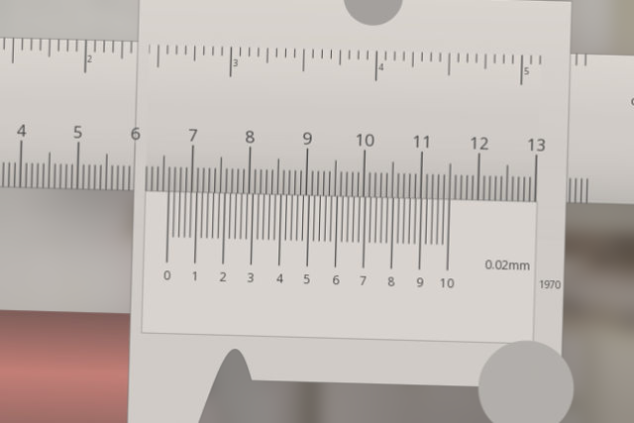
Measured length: 66.0 mm
